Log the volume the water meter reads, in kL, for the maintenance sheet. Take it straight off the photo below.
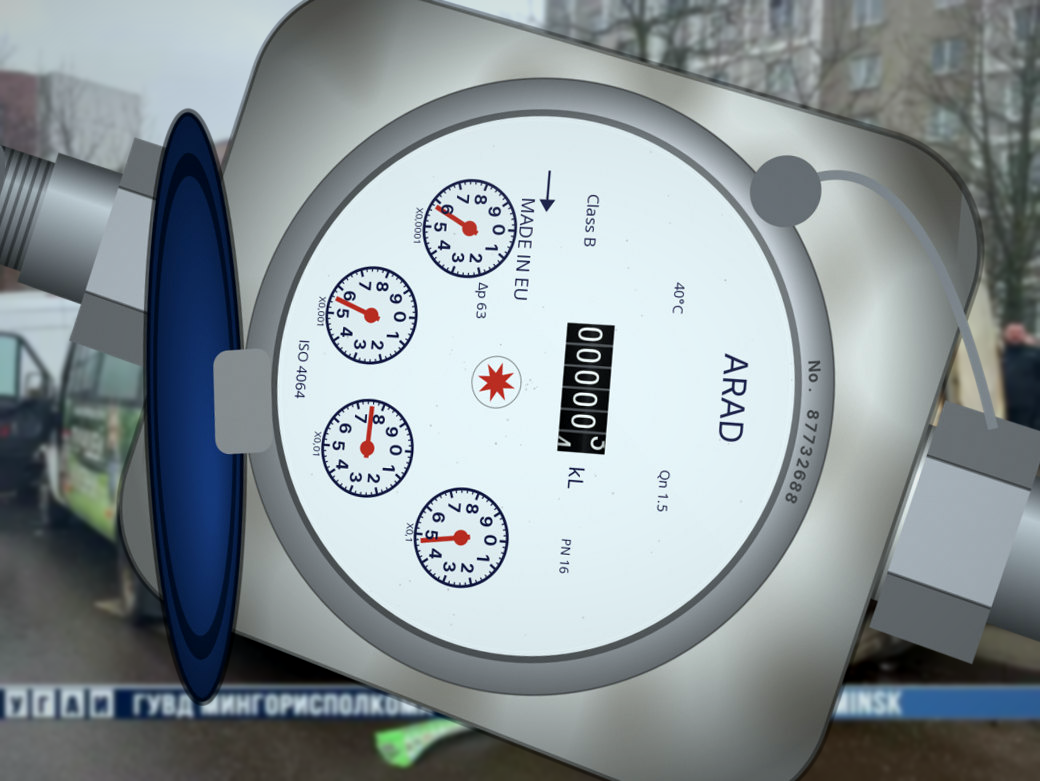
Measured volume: 3.4755 kL
